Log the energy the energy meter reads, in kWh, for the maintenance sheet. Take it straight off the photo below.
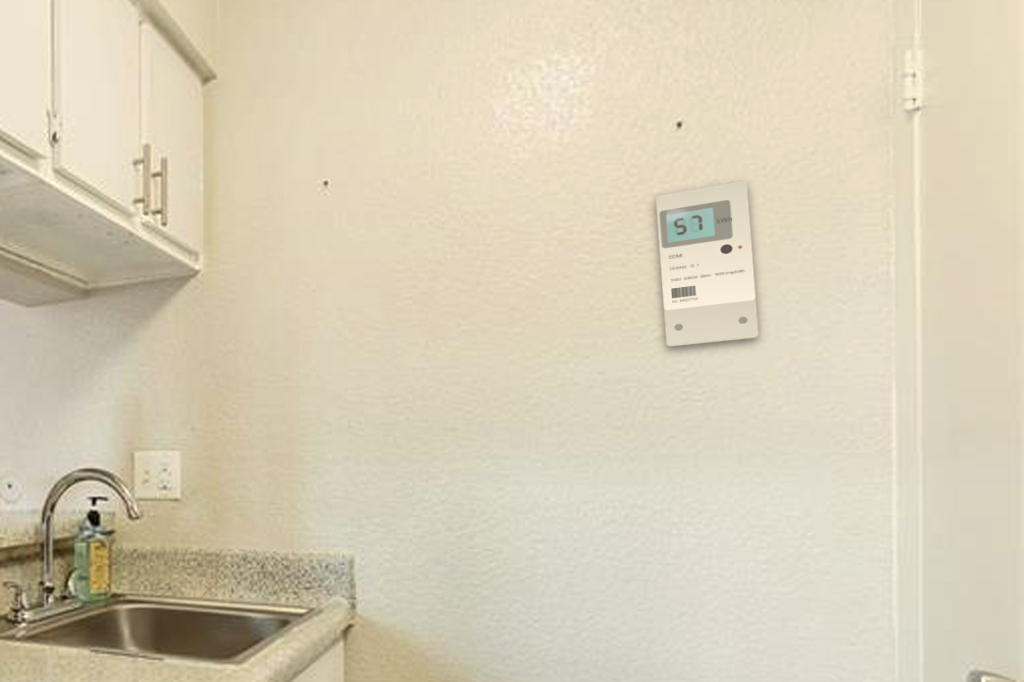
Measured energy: 57 kWh
